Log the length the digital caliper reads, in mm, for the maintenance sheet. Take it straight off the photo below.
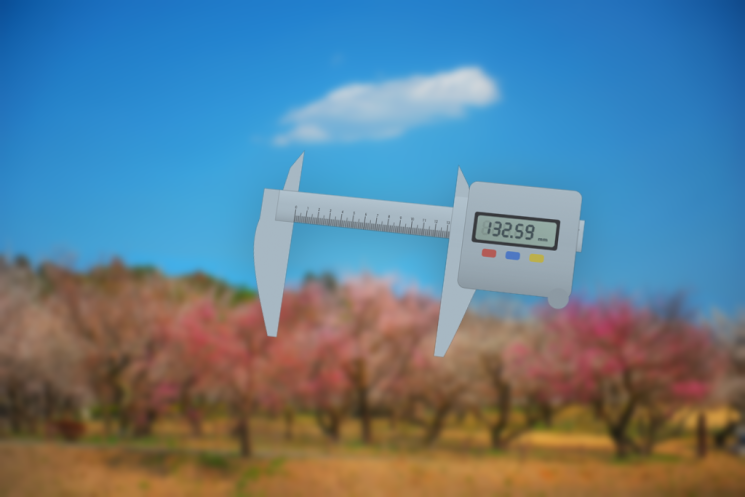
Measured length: 132.59 mm
